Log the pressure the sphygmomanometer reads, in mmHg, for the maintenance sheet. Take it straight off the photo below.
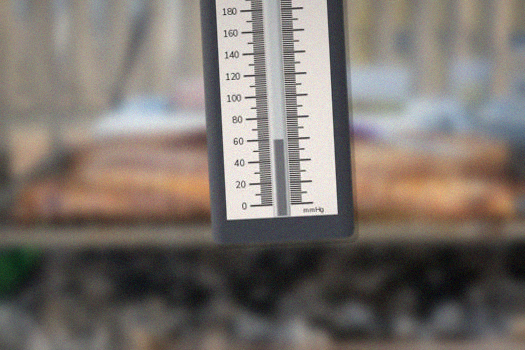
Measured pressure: 60 mmHg
